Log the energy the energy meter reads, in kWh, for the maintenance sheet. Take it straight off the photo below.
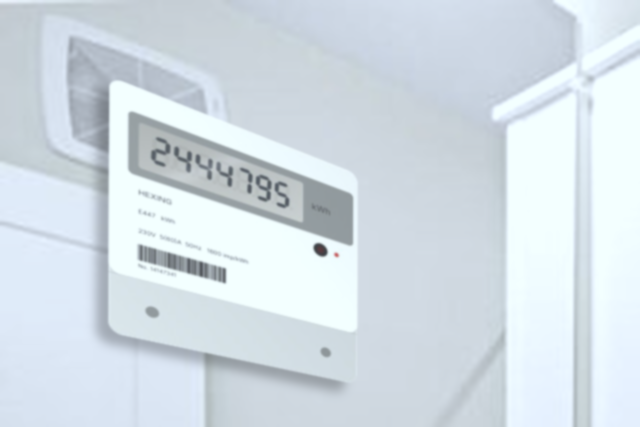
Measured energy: 2444795 kWh
